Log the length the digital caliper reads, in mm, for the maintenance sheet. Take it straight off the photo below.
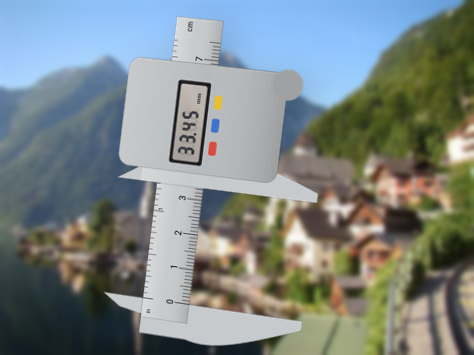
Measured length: 33.45 mm
